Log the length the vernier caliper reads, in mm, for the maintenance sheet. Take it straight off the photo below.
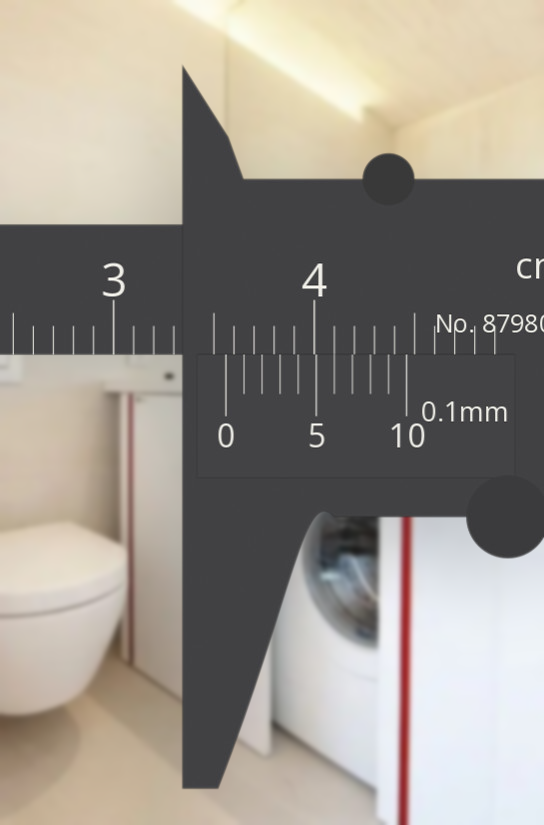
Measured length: 35.6 mm
